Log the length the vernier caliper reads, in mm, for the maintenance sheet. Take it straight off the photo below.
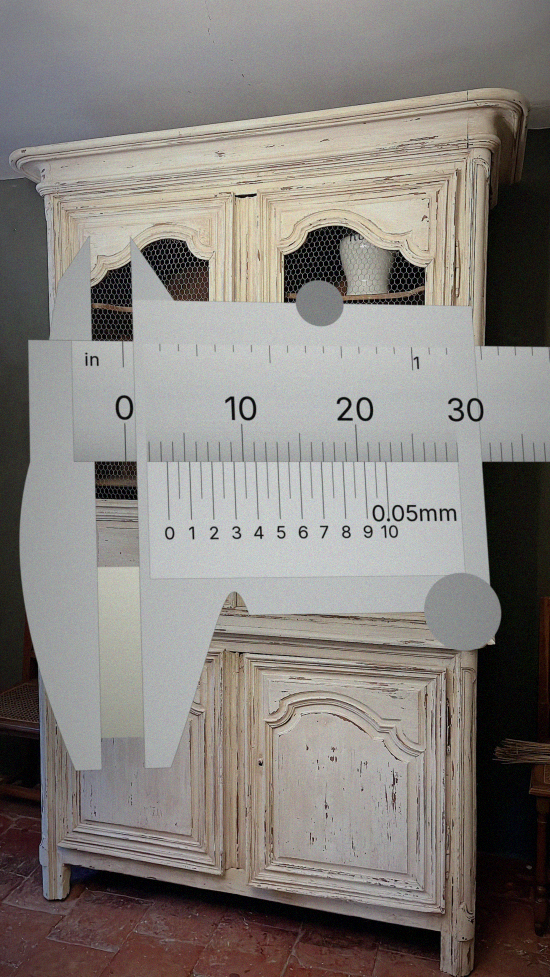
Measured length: 3.5 mm
